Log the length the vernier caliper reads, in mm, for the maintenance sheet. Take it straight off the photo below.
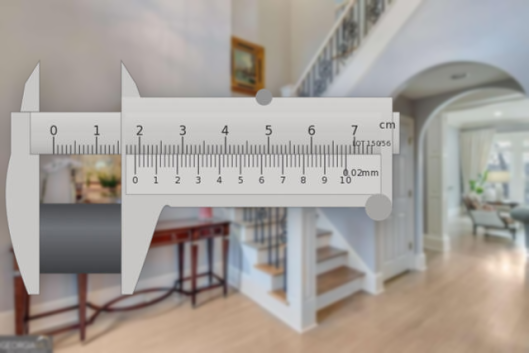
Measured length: 19.0 mm
